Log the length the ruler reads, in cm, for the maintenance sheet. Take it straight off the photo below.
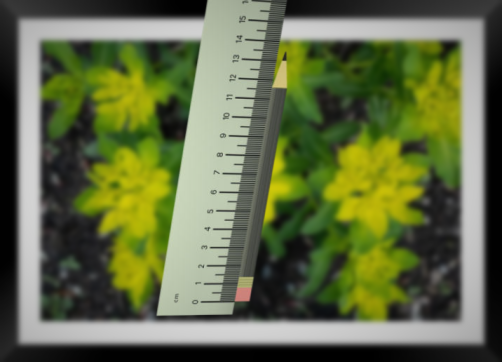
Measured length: 13.5 cm
